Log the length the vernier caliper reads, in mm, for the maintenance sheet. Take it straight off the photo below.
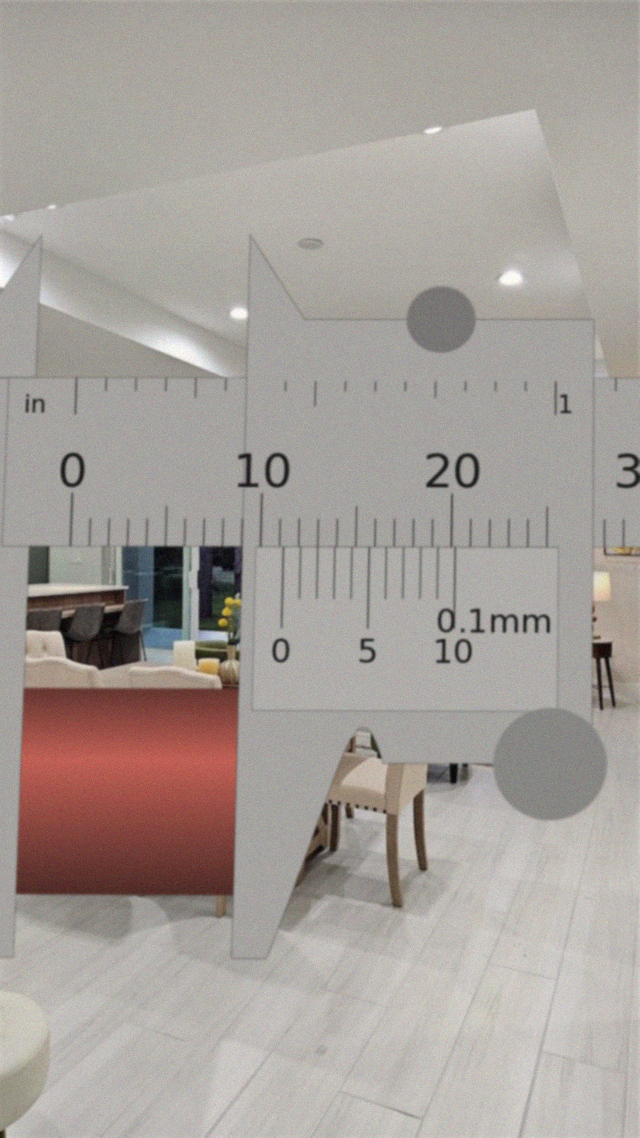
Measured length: 11.2 mm
